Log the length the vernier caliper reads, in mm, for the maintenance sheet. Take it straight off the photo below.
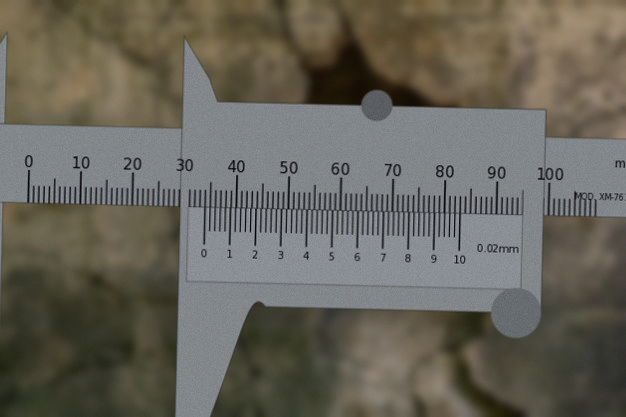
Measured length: 34.0 mm
